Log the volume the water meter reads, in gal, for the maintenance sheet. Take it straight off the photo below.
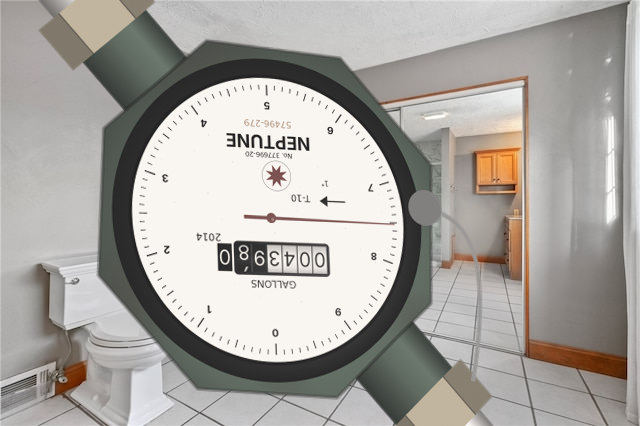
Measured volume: 43977.5 gal
